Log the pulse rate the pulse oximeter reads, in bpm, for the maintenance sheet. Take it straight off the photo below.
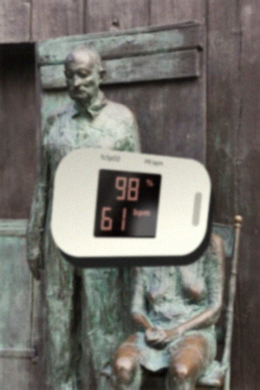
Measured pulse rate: 61 bpm
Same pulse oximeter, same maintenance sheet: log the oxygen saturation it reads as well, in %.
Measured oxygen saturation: 98 %
